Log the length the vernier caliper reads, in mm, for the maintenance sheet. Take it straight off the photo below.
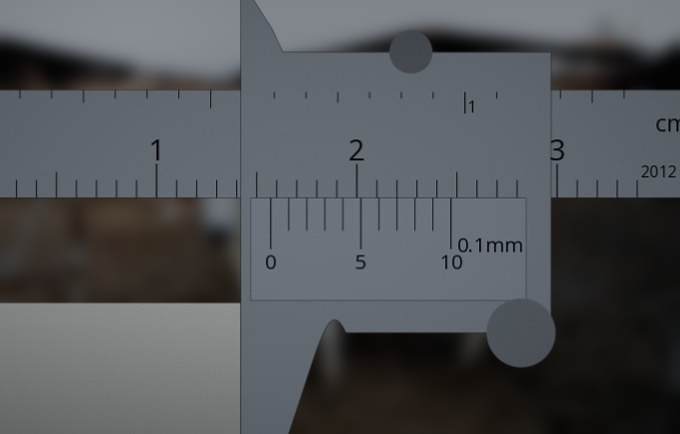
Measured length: 15.7 mm
